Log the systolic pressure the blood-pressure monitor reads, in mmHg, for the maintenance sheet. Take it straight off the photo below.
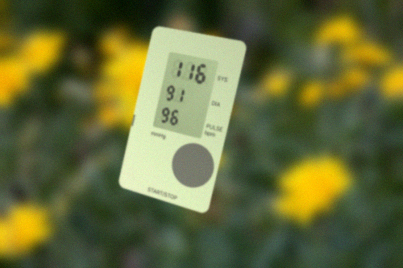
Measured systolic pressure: 116 mmHg
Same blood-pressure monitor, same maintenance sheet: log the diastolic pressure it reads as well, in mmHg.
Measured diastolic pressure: 91 mmHg
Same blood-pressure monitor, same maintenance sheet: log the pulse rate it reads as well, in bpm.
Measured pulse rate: 96 bpm
